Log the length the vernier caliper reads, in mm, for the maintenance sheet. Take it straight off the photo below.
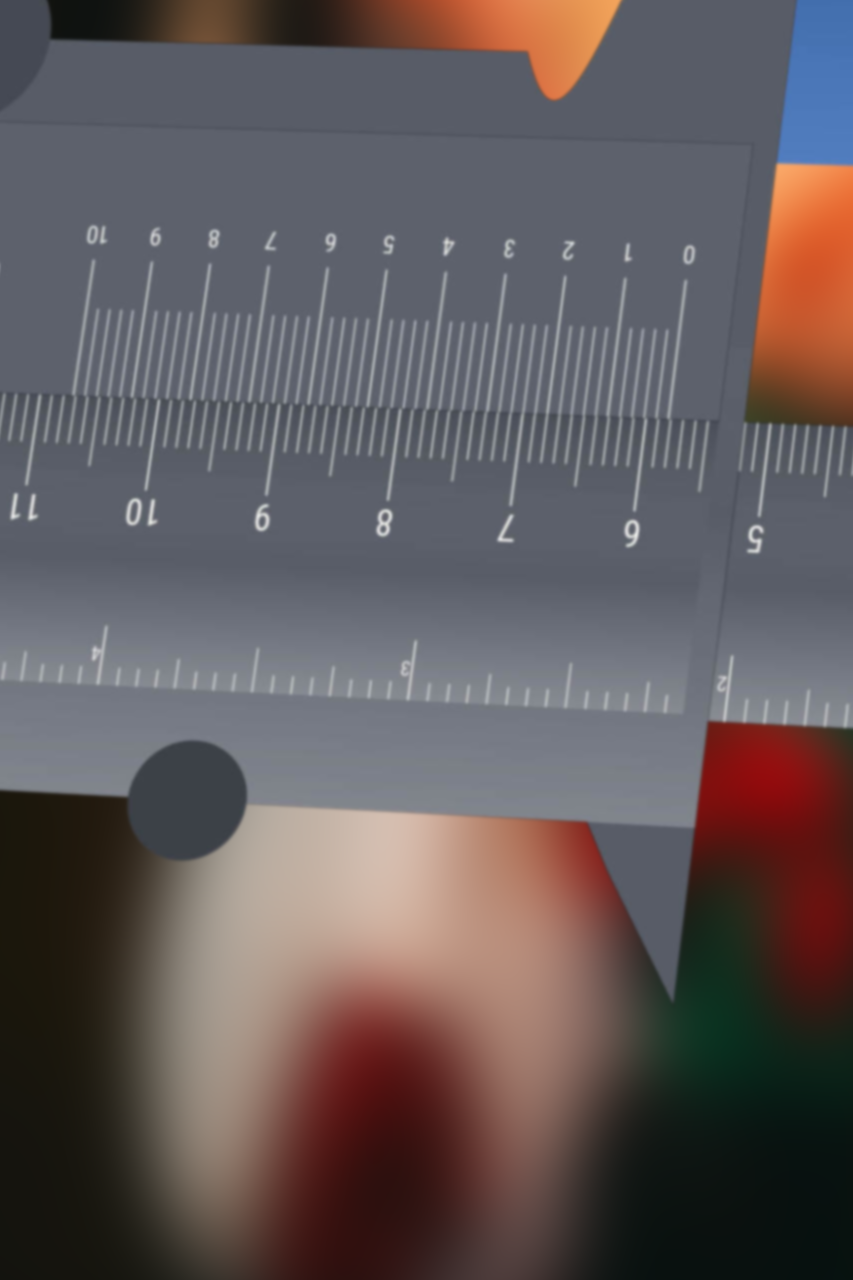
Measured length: 58.2 mm
